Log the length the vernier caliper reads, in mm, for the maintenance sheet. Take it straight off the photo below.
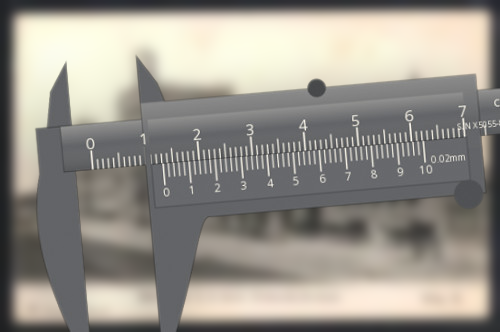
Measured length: 13.2 mm
